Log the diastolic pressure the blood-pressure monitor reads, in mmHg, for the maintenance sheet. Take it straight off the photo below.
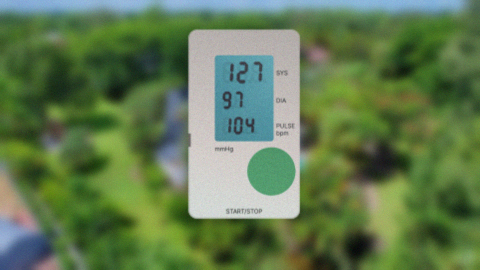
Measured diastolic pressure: 97 mmHg
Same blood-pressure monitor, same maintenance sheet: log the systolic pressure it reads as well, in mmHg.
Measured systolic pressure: 127 mmHg
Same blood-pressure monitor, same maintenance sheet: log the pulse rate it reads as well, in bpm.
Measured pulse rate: 104 bpm
